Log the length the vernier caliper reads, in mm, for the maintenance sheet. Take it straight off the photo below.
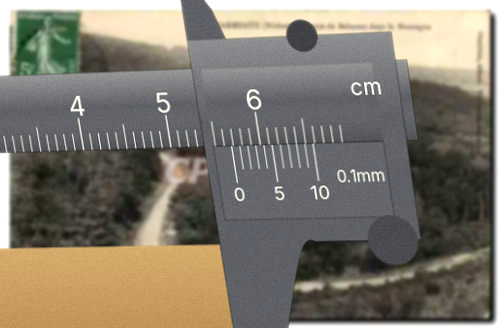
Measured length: 56.8 mm
